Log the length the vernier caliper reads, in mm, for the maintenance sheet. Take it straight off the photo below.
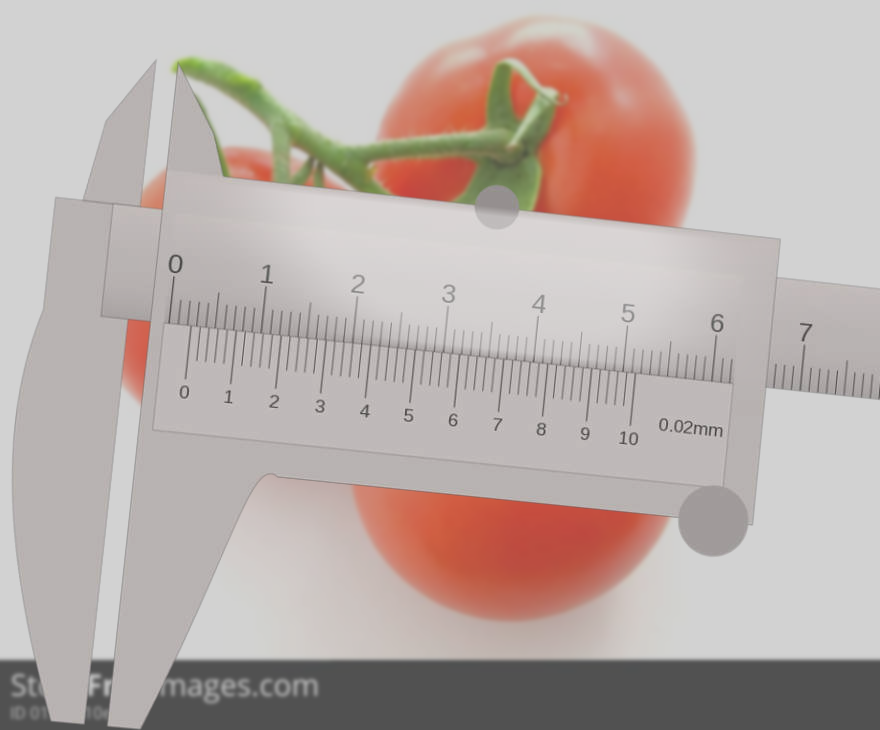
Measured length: 2.4 mm
